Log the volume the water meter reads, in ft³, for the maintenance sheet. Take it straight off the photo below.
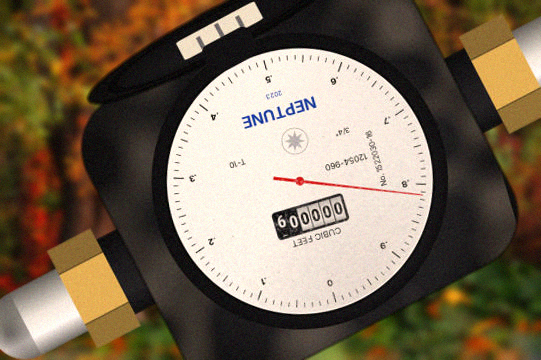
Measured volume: 8.81 ft³
